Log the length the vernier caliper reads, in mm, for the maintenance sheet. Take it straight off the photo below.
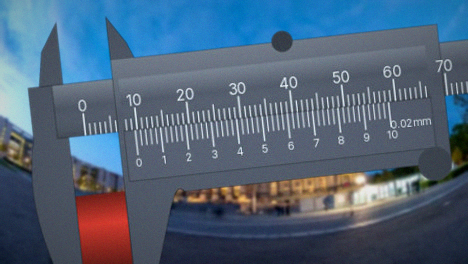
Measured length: 9.6 mm
